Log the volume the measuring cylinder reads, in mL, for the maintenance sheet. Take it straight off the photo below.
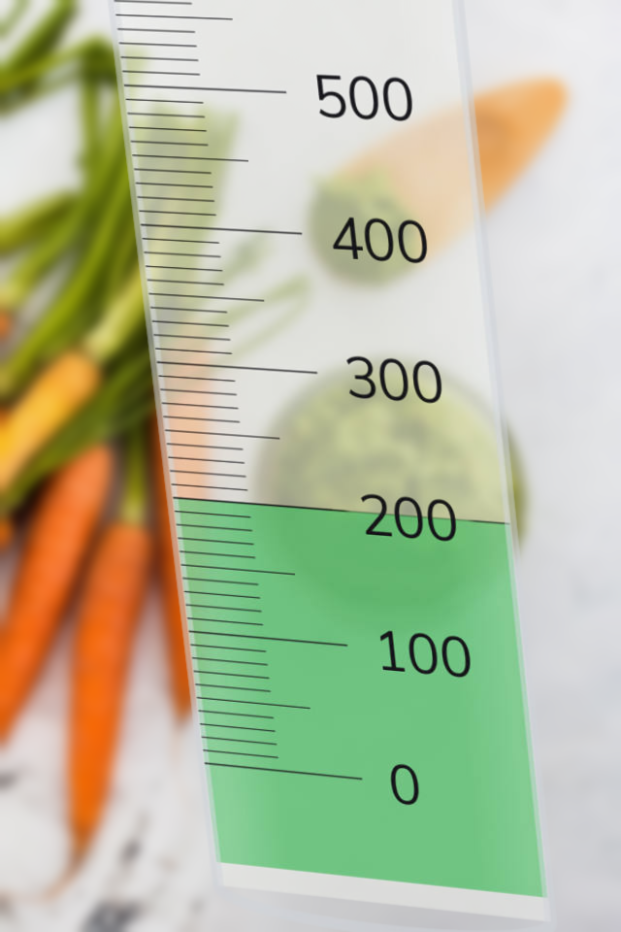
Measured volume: 200 mL
